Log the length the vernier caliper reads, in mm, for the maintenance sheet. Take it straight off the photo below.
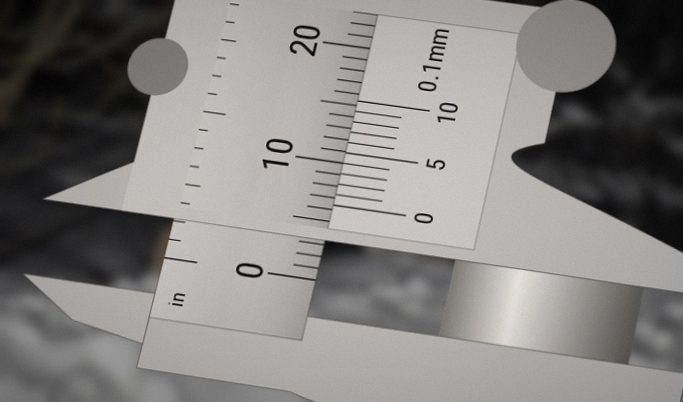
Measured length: 6.4 mm
